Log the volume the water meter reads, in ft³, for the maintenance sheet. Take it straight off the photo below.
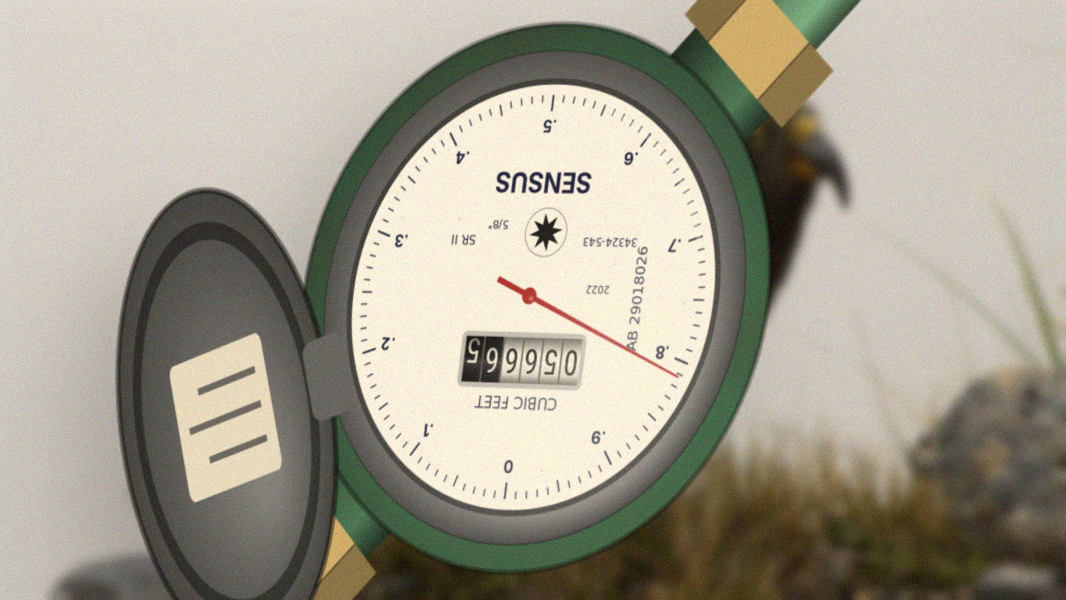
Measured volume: 56664.81 ft³
